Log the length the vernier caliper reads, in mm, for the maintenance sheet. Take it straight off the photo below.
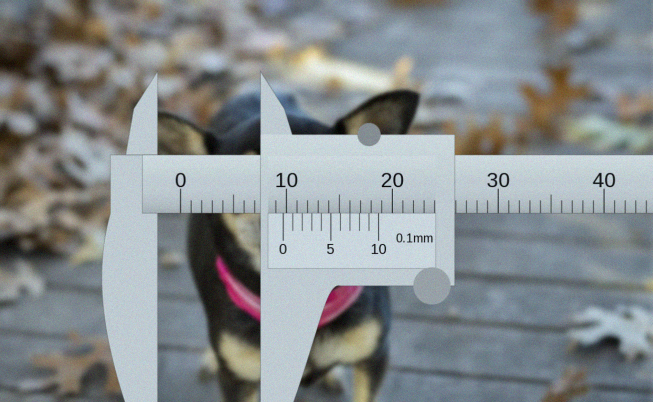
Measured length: 9.7 mm
